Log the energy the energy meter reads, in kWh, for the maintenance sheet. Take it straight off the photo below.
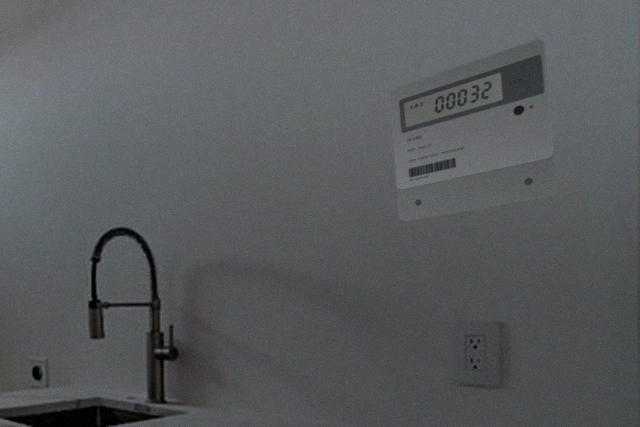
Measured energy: 32 kWh
